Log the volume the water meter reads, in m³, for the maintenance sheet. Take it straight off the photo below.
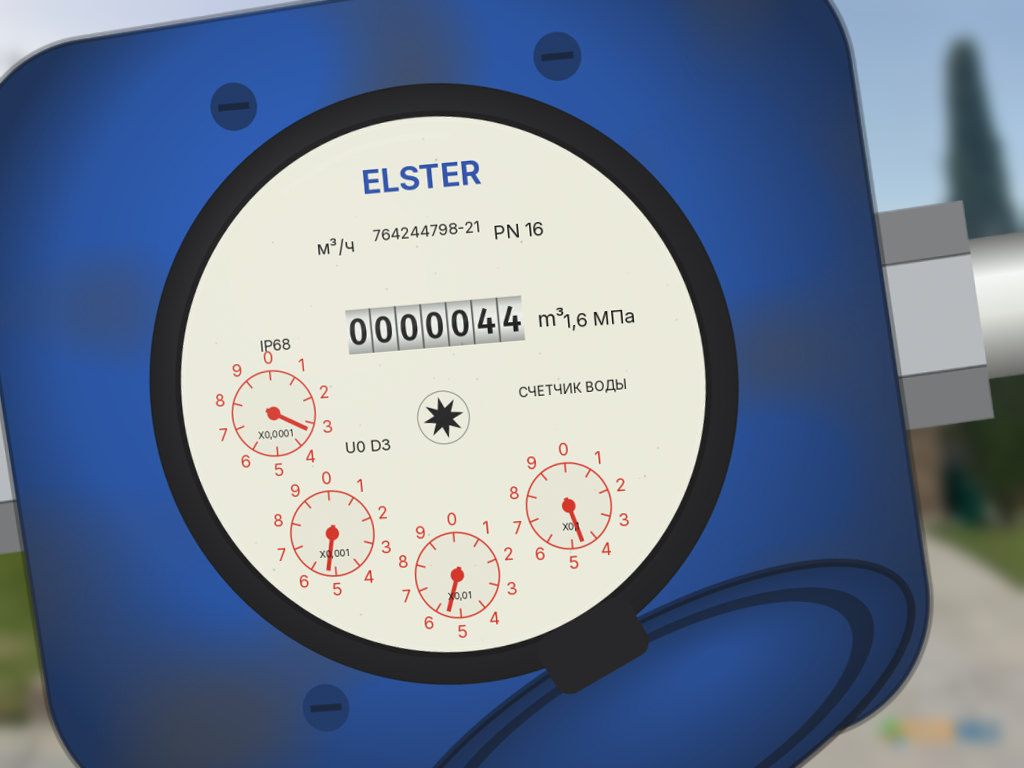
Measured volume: 44.4553 m³
